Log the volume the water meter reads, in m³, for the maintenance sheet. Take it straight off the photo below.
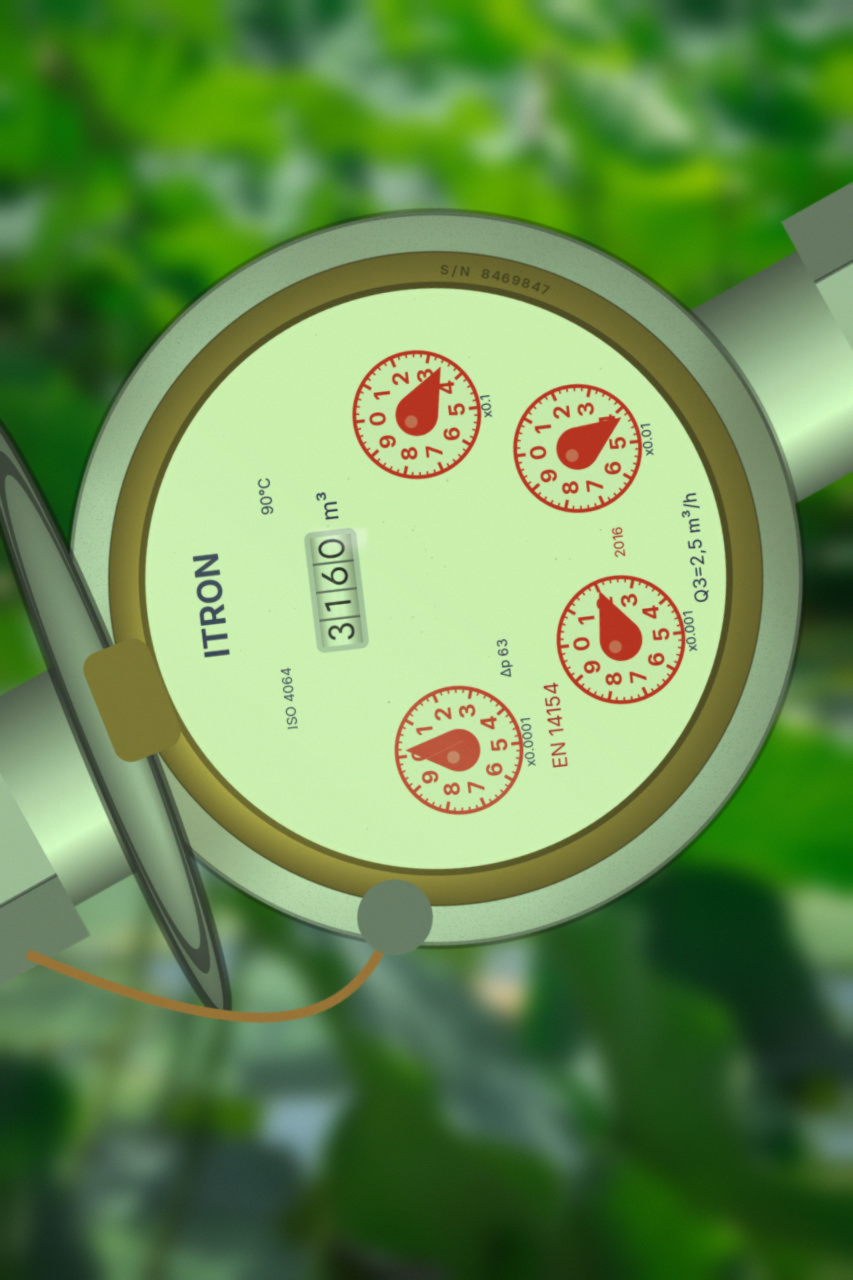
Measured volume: 3160.3420 m³
